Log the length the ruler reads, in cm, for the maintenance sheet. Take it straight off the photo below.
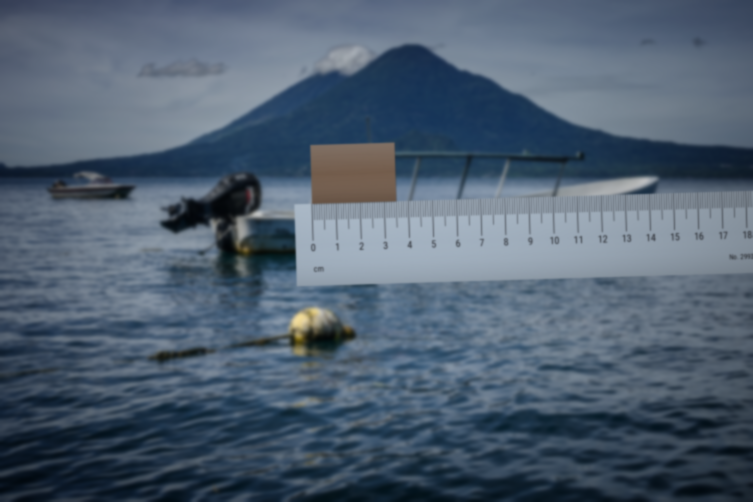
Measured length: 3.5 cm
